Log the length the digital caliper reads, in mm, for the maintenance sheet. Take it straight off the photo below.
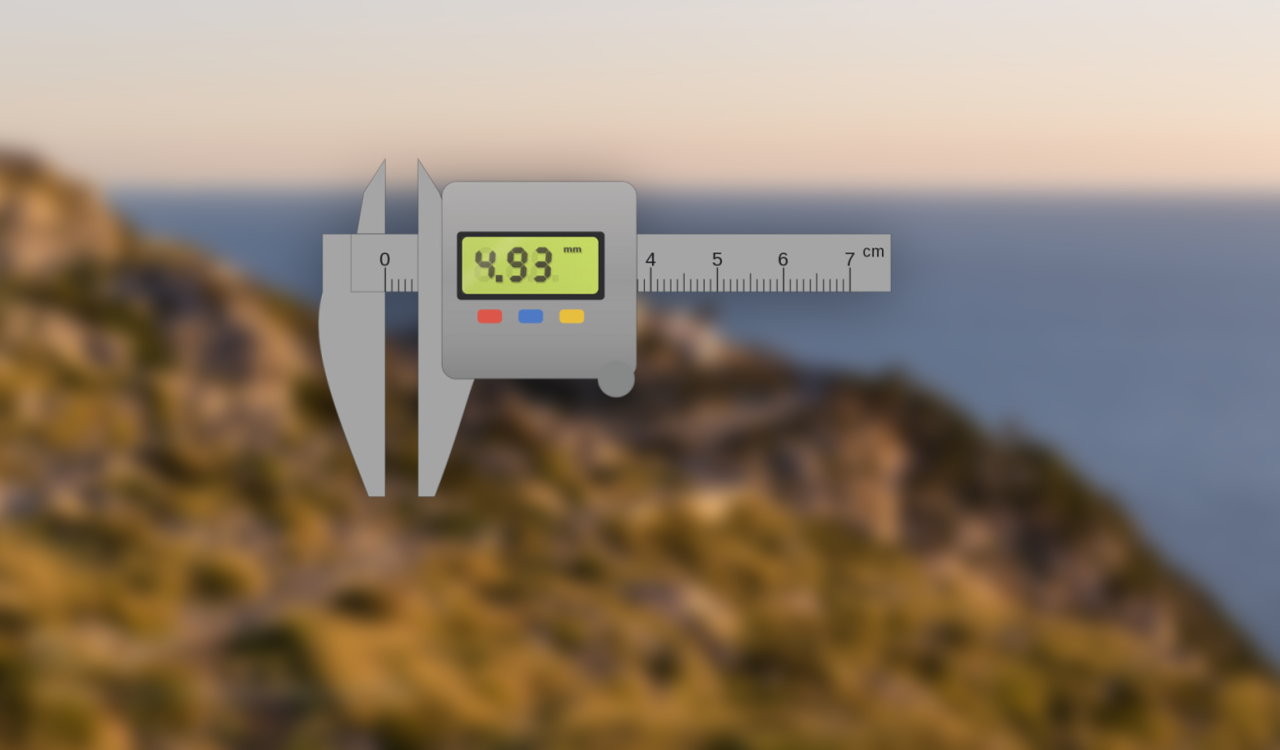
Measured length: 4.93 mm
